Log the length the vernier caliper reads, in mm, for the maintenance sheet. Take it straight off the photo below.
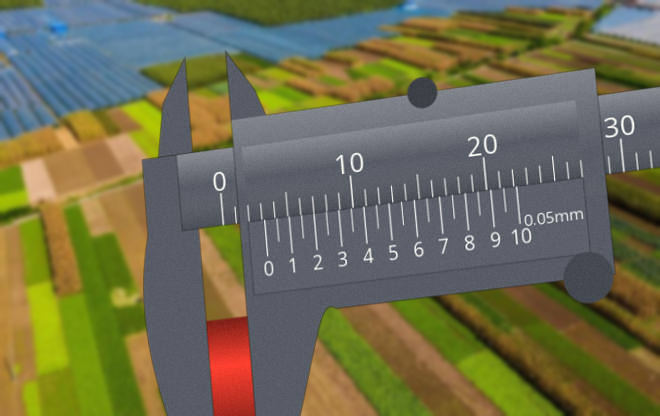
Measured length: 3.2 mm
